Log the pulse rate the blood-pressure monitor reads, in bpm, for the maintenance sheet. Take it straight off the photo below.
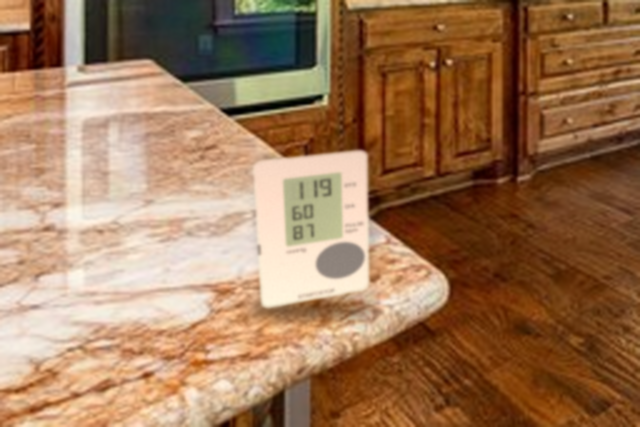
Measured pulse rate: 87 bpm
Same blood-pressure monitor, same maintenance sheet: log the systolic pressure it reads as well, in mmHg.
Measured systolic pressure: 119 mmHg
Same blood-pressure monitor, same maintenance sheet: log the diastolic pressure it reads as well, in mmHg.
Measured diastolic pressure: 60 mmHg
